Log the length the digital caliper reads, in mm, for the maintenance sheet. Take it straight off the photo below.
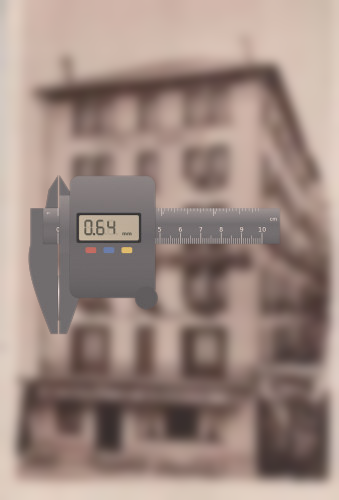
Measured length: 0.64 mm
